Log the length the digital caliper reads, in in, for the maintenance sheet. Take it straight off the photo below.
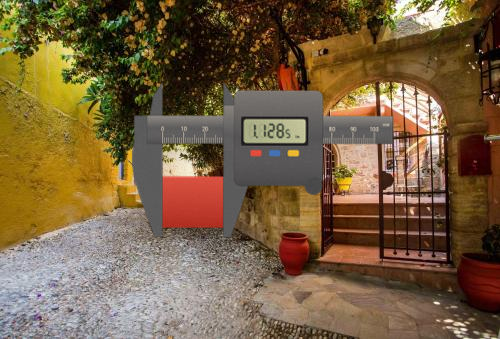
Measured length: 1.1285 in
